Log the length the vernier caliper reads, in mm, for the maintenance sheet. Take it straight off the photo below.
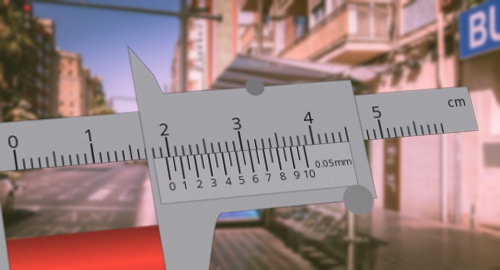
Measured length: 19.6 mm
